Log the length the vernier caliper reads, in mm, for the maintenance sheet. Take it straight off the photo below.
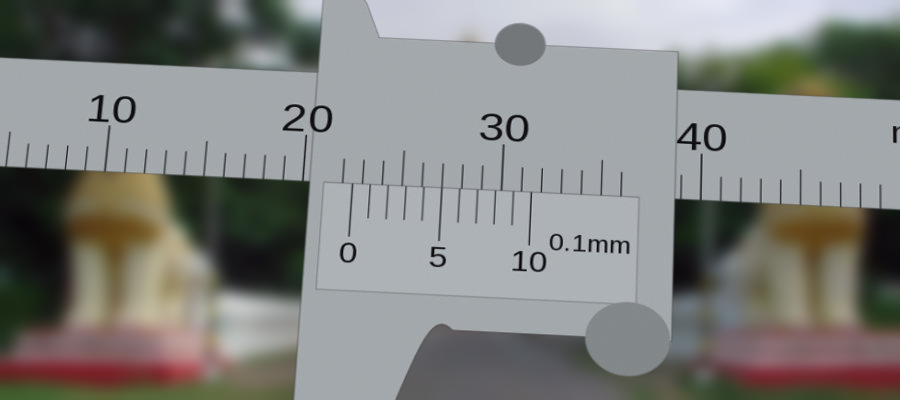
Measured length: 22.5 mm
